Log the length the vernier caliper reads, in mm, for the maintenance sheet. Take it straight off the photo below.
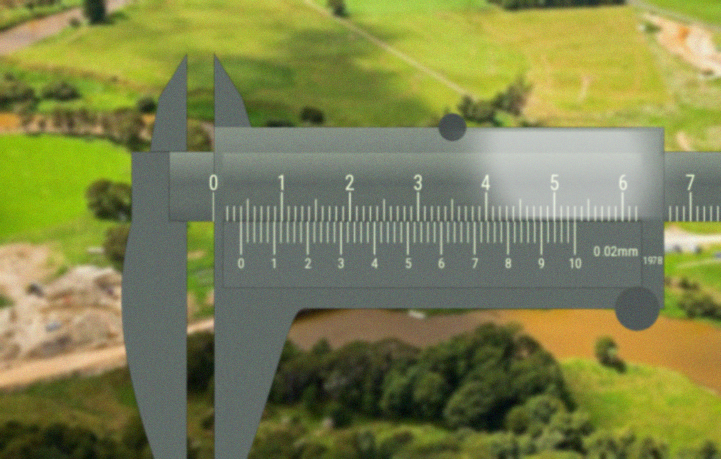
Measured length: 4.0 mm
